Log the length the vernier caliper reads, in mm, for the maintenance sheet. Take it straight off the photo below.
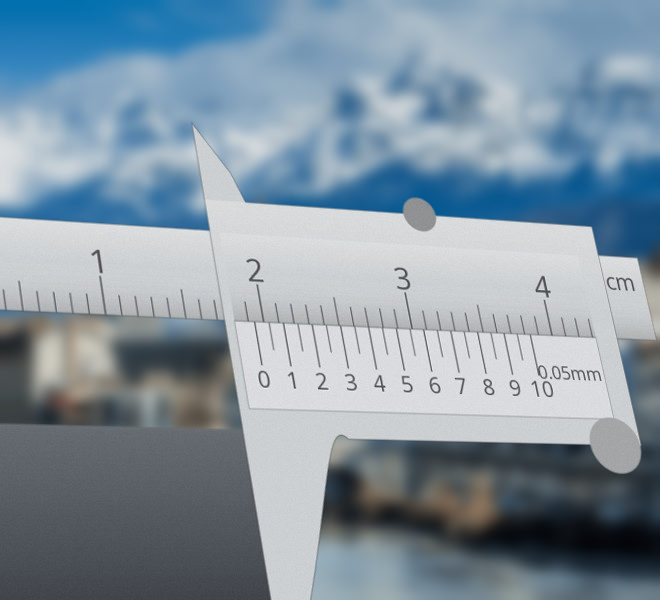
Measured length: 19.4 mm
